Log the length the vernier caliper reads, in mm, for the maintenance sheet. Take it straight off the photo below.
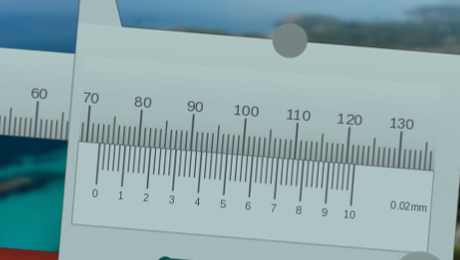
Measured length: 72.5 mm
